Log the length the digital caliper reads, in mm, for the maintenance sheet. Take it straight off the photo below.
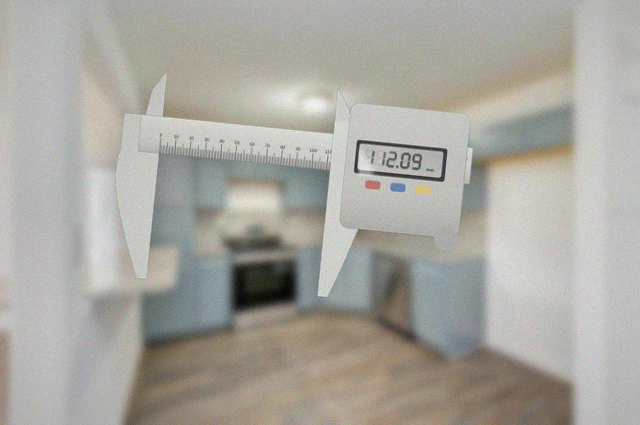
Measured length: 112.09 mm
